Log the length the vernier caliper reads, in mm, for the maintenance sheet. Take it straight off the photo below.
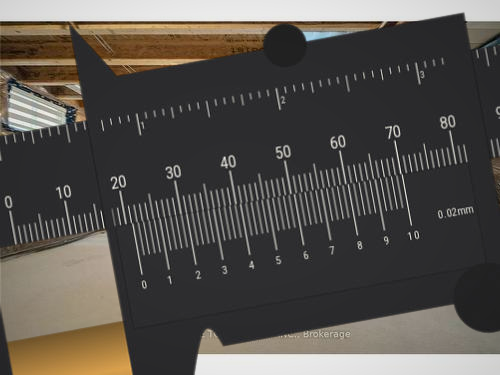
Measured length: 21.2 mm
